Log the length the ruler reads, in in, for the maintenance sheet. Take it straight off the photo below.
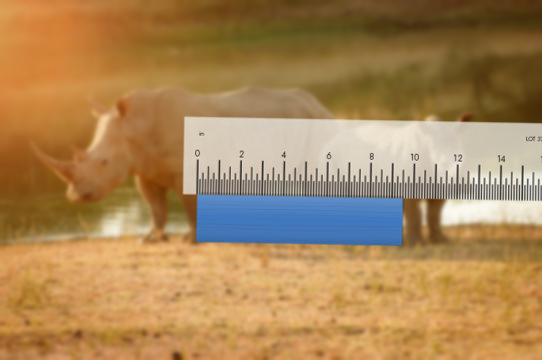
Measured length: 9.5 in
